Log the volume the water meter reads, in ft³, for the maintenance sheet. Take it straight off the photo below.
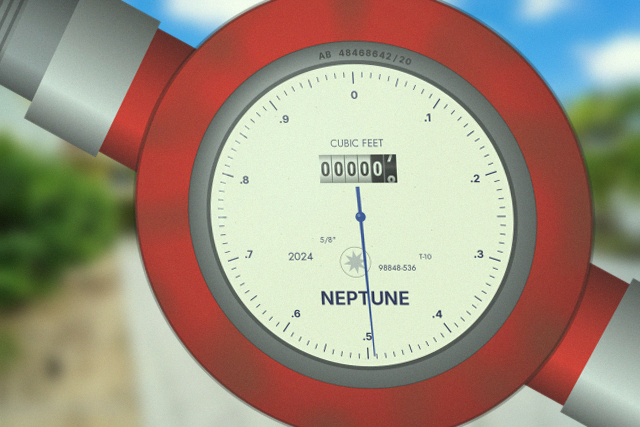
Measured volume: 7.49 ft³
